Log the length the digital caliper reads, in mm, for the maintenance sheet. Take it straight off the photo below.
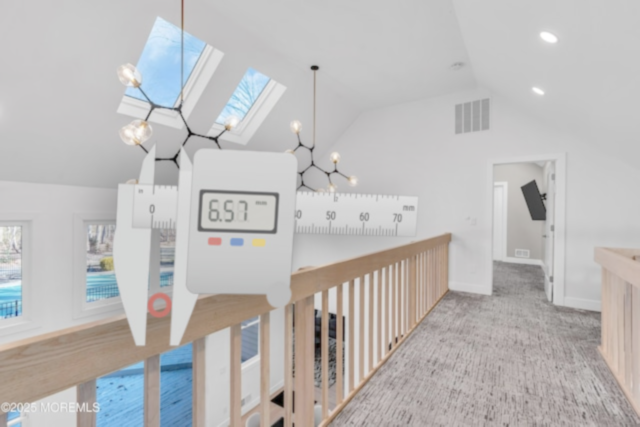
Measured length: 6.57 mm
